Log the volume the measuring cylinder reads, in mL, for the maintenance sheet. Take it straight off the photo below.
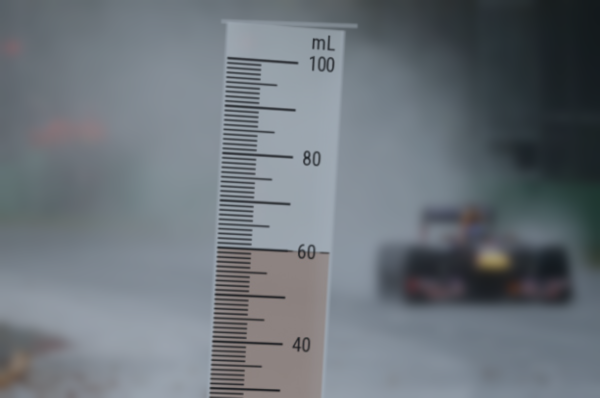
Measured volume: 60 mL
